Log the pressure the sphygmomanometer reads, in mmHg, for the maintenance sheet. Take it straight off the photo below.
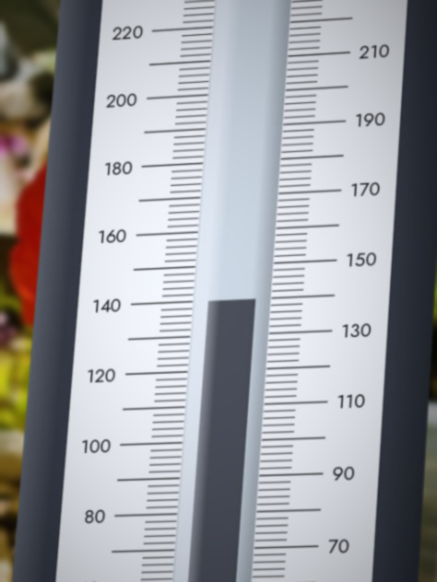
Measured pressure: 140 mmHg
